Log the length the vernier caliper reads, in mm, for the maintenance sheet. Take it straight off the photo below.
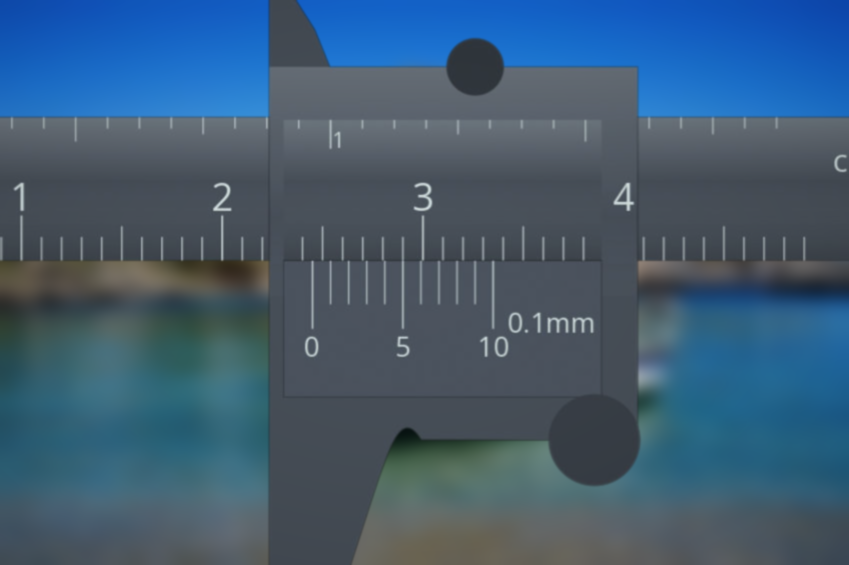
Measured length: 24.5 mm
